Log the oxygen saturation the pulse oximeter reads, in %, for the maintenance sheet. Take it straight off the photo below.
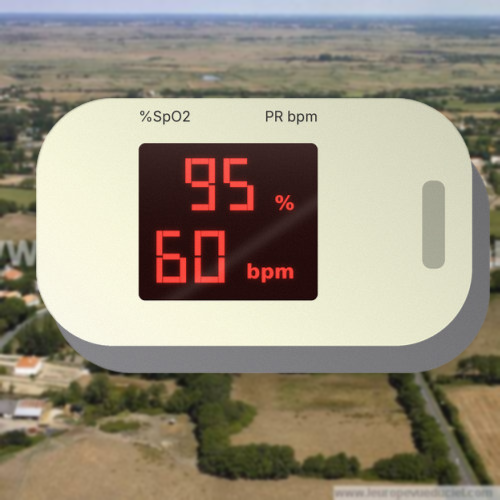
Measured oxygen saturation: 95 %
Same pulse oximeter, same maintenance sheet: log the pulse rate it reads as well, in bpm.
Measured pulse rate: 60 bpm
